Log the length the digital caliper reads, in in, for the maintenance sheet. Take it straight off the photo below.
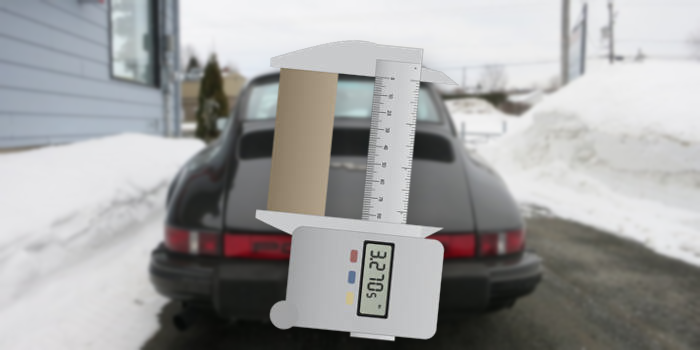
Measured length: 3.2705 in
